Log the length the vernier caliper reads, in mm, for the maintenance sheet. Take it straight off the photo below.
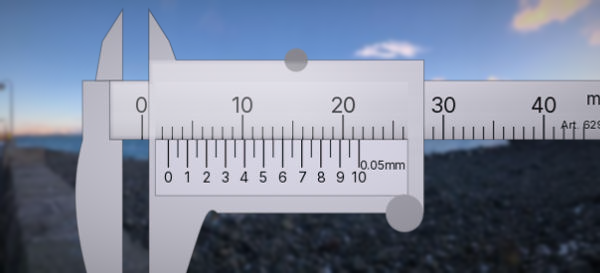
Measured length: 2.6 mm
